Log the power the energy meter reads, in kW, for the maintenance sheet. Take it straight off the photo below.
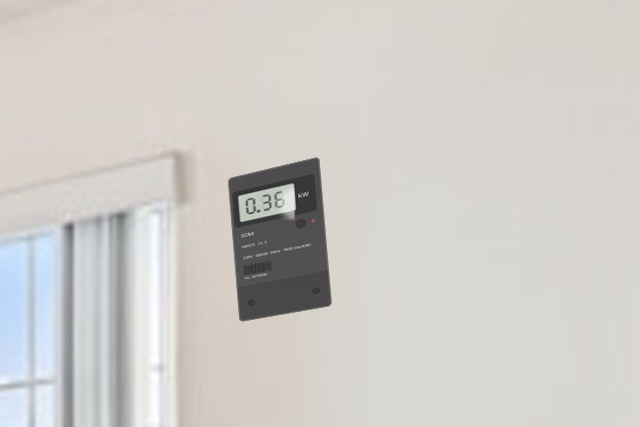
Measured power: 0.36 kW
